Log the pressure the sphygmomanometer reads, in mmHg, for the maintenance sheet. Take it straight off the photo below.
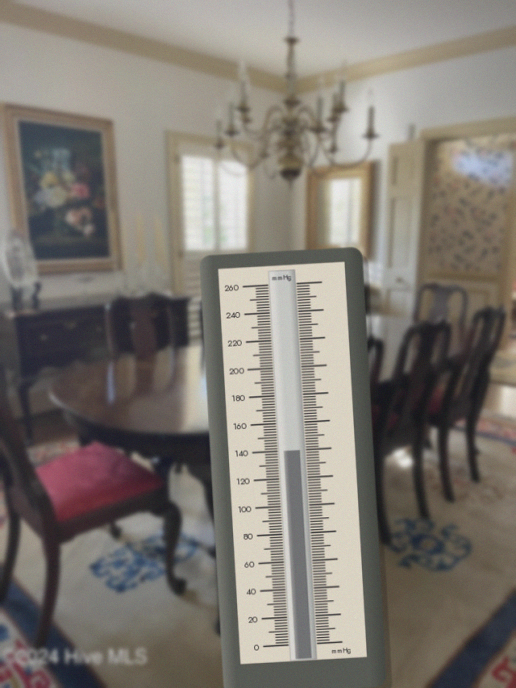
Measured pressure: 140 mmHg
